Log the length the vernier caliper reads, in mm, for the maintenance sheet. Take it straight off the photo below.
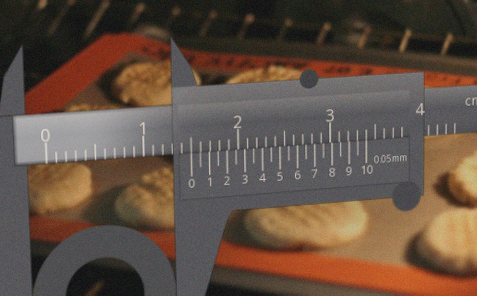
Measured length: 15.0 mm
